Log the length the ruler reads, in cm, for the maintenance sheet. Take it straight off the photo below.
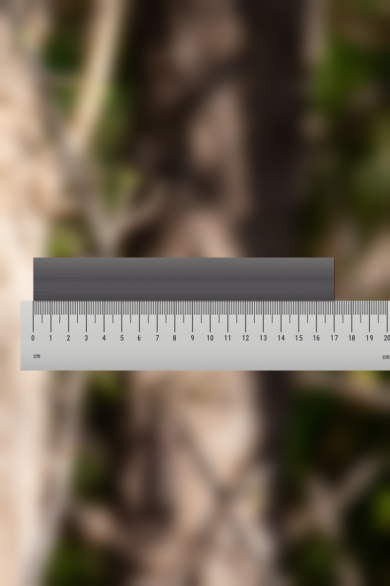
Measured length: 17 cm
